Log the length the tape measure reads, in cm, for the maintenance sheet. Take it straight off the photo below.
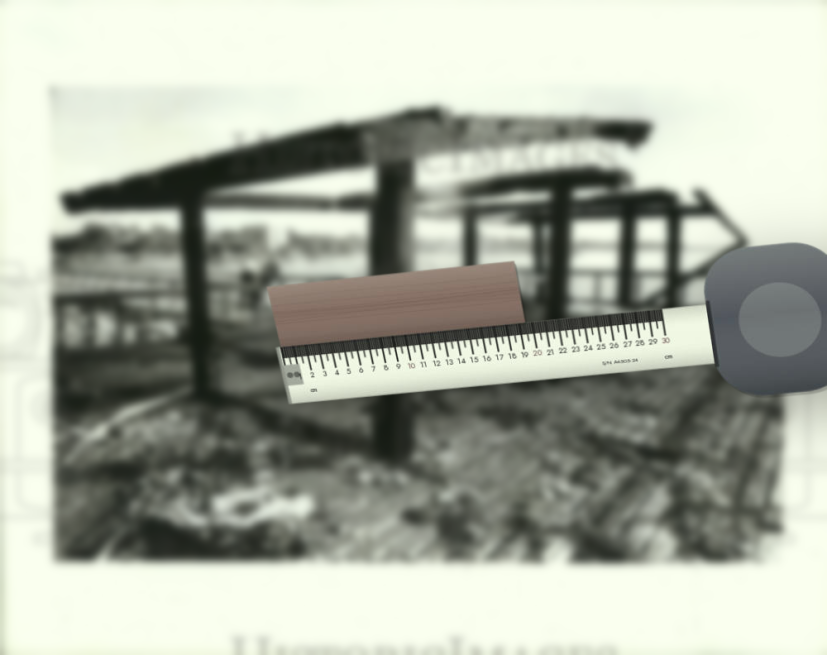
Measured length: 19.5 cm
